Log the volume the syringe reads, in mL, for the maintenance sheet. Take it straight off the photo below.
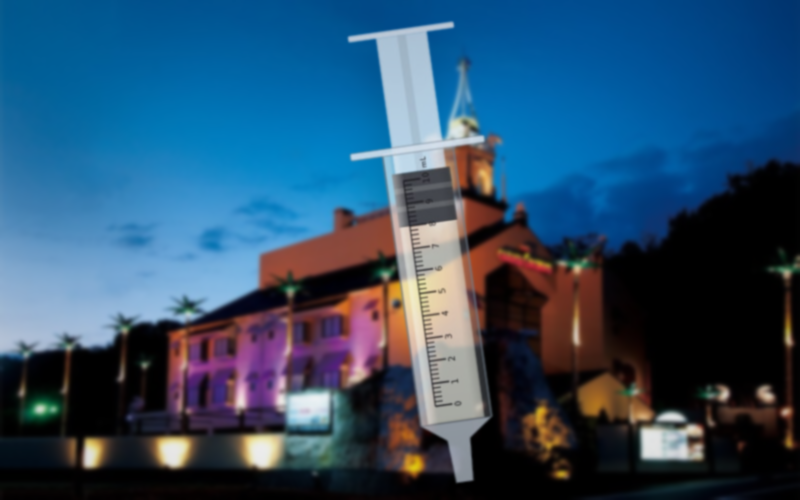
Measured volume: 8 mL
